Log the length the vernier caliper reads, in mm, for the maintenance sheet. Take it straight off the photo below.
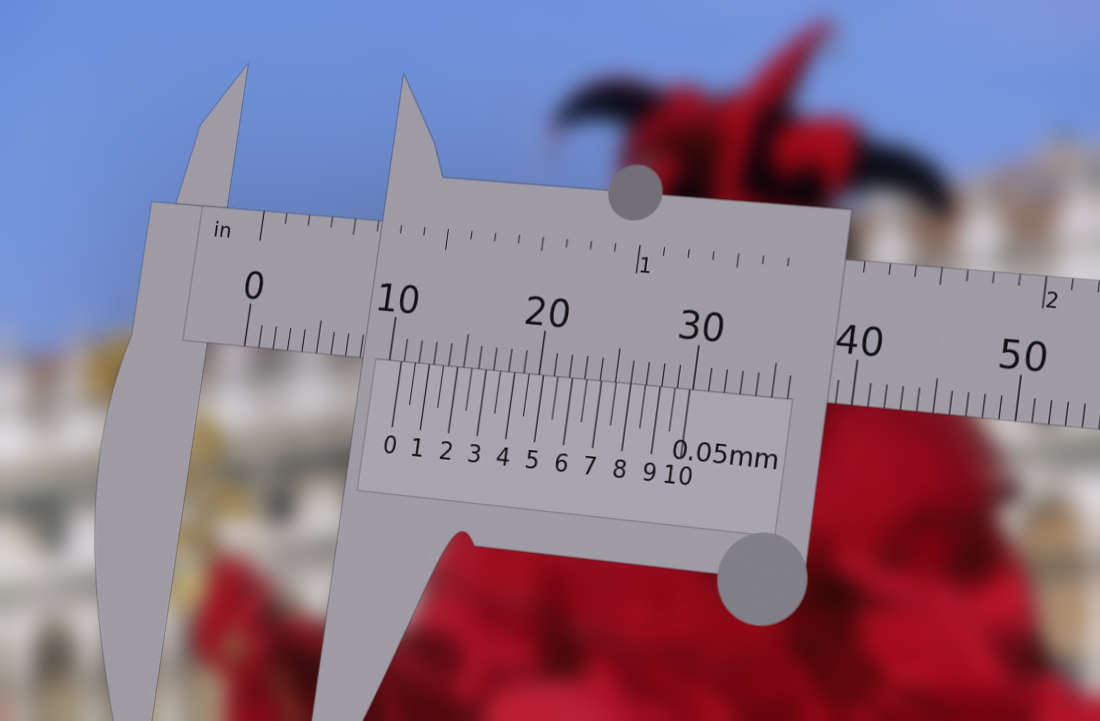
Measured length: 10.8 mm
